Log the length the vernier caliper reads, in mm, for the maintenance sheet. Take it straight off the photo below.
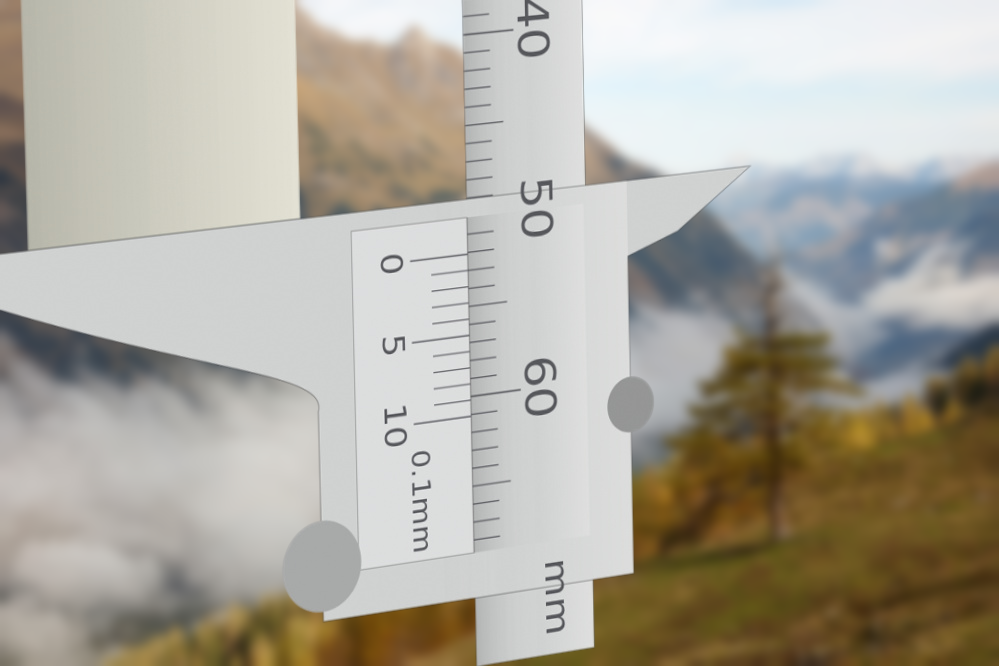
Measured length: 52.1 mm
